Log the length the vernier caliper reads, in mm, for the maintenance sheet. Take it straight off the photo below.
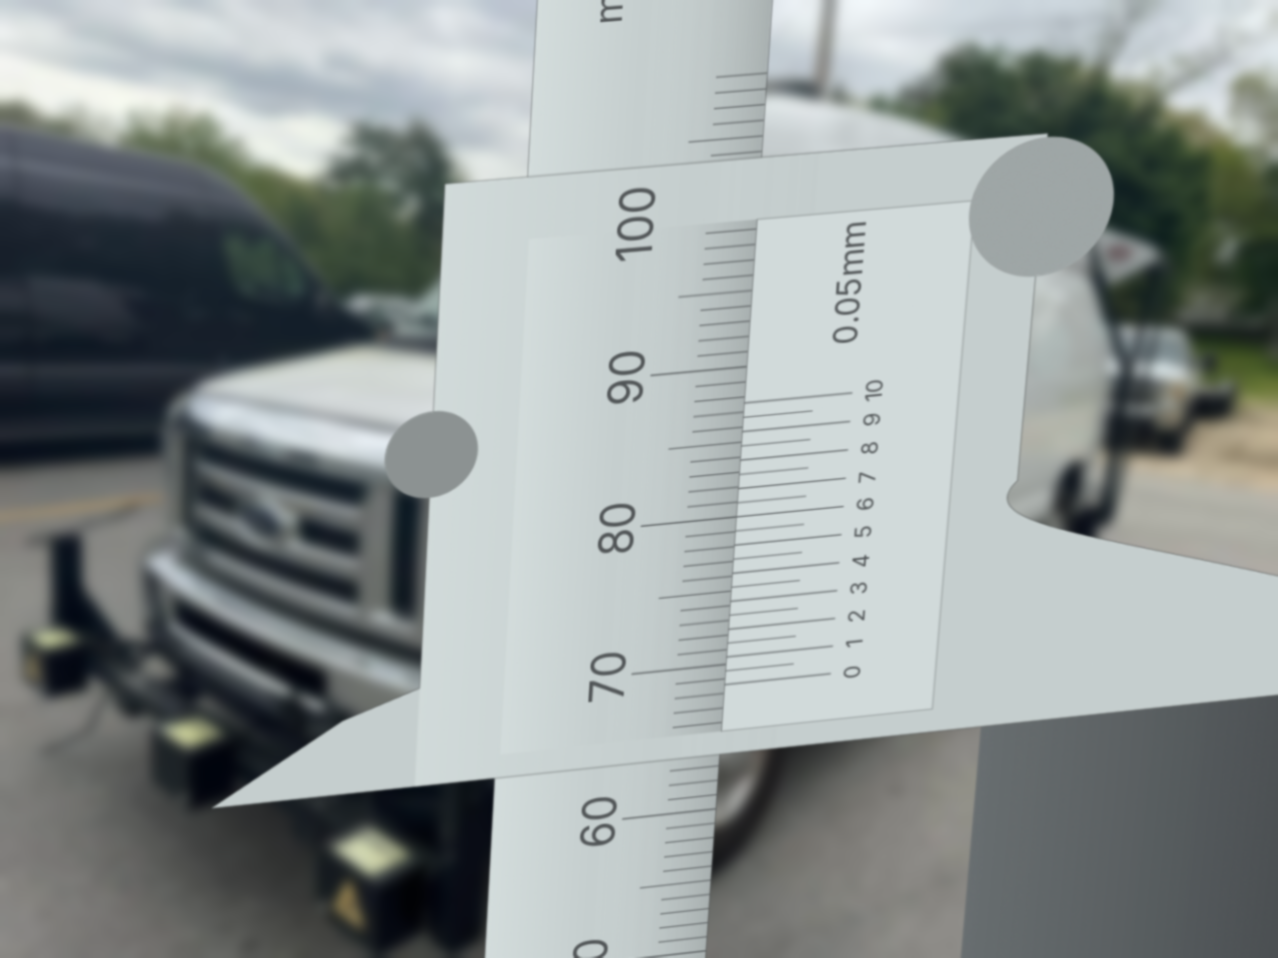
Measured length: 68.6 mm
